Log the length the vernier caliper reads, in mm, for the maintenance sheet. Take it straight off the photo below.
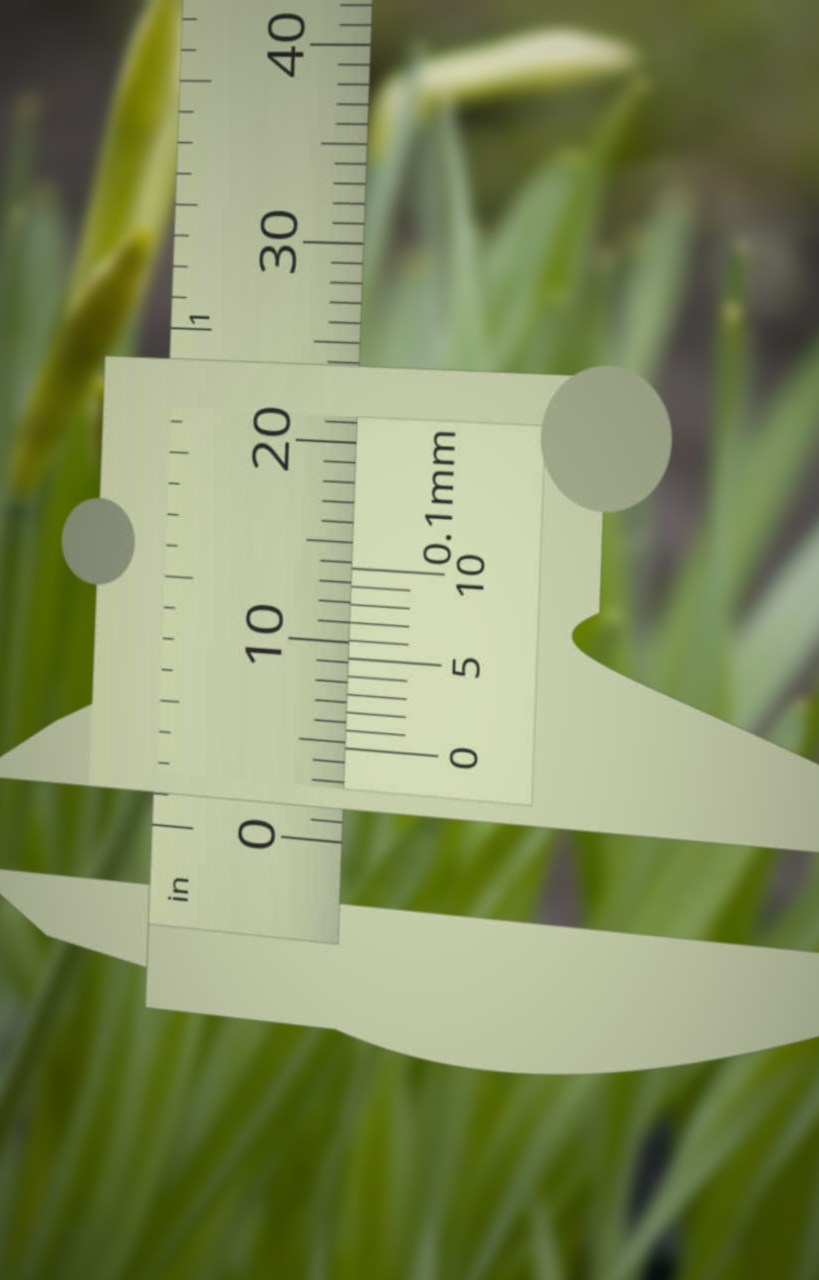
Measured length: 4.7 mm
